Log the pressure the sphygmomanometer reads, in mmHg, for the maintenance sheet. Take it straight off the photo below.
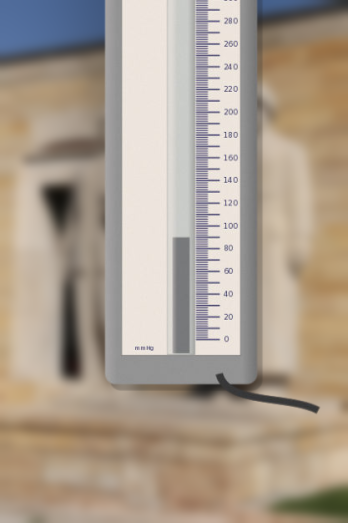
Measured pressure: 90 mmHg
